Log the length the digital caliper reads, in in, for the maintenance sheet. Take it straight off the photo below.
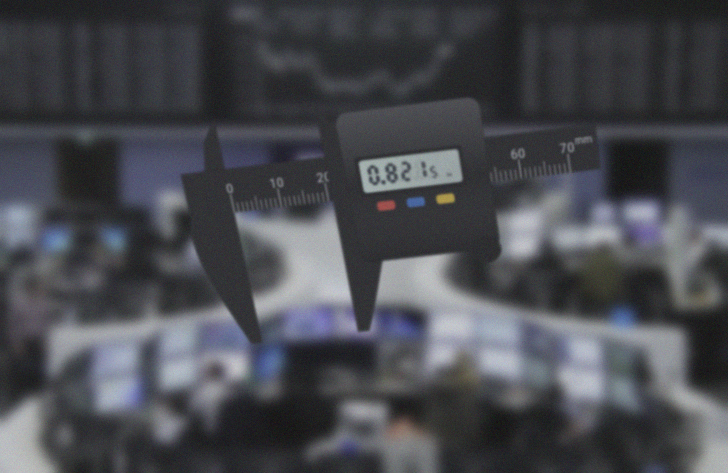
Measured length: 0.8215 in
